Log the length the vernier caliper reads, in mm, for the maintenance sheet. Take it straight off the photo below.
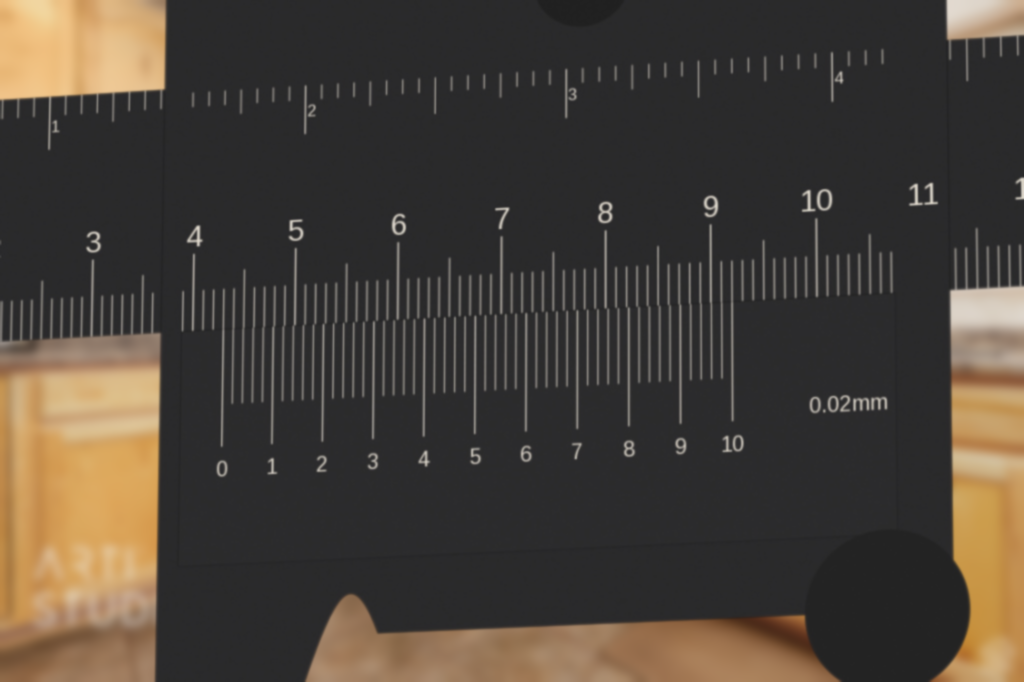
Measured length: 43.0 mm
